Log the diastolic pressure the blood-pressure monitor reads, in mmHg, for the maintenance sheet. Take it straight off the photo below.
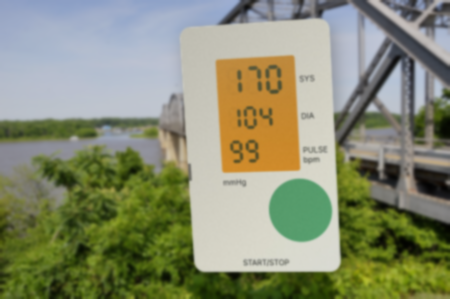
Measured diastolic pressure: 104 mmHg
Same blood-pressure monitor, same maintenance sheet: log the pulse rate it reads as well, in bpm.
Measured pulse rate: 99 bpm
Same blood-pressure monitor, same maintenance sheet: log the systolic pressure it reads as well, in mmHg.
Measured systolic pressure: 170 mmHg
